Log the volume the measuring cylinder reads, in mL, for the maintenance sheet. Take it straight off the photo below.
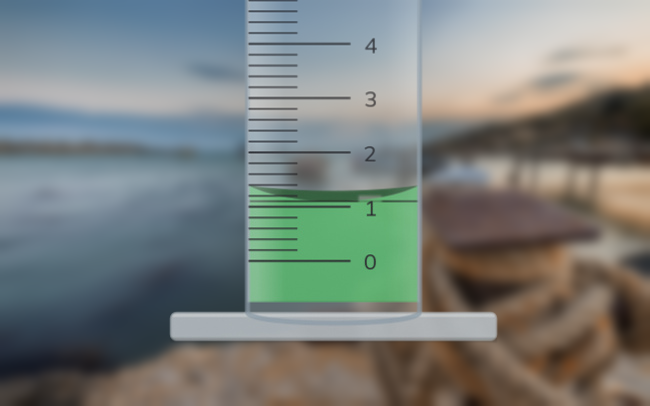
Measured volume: 1.1 mL
